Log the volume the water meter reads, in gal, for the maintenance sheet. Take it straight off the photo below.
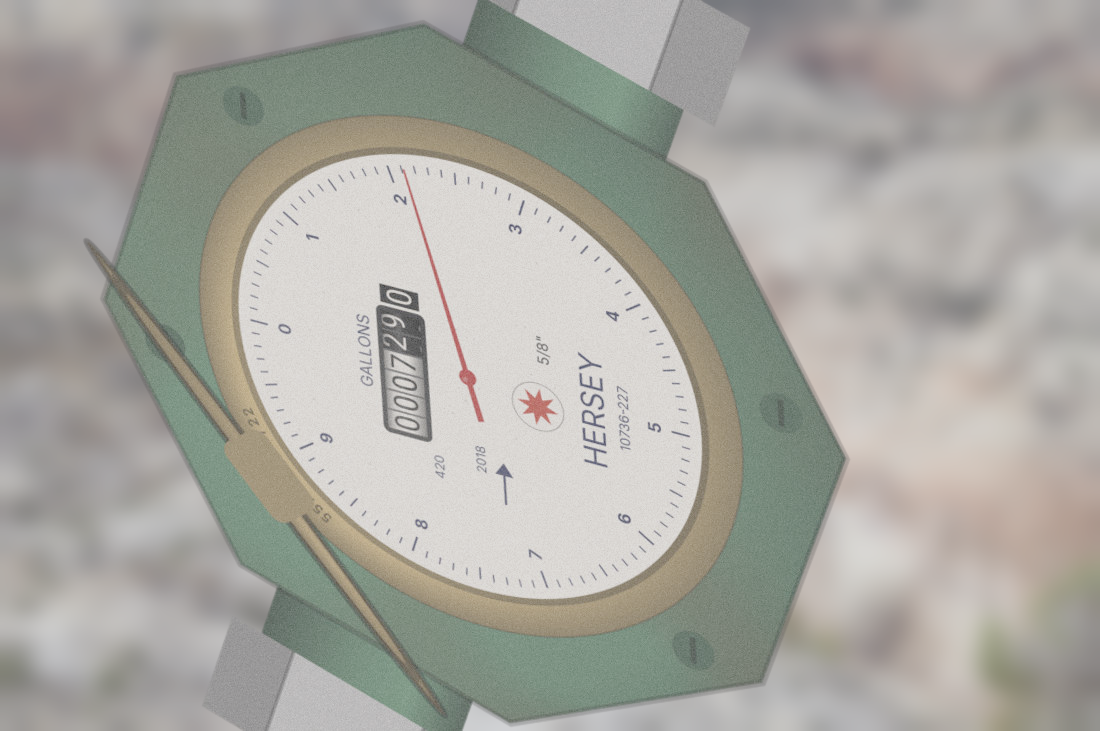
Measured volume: 7292.1 gal
